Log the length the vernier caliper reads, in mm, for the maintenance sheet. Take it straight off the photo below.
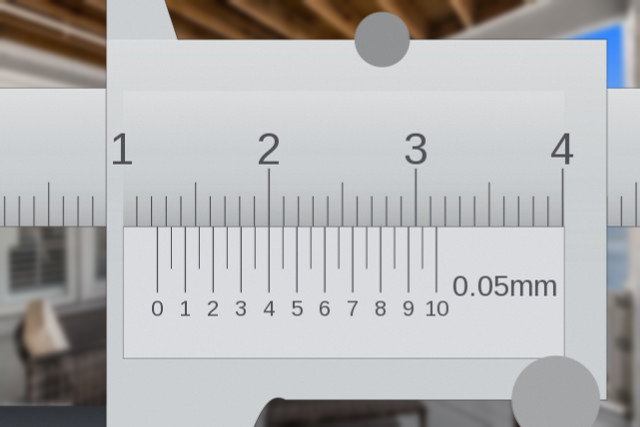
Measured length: 12.4 mm
